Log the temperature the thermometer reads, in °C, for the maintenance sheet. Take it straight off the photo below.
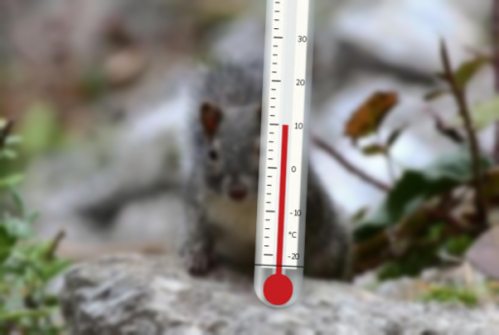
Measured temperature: 10 °C
